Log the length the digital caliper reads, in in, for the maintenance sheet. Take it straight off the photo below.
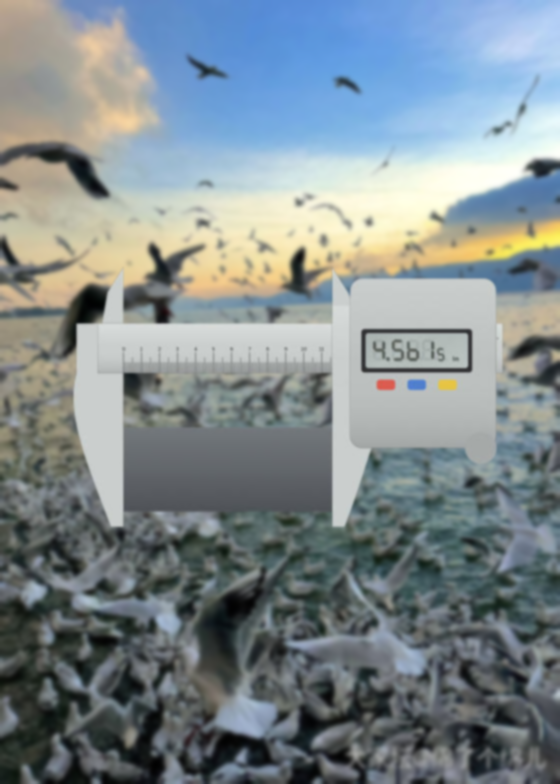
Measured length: 4.5615 in
